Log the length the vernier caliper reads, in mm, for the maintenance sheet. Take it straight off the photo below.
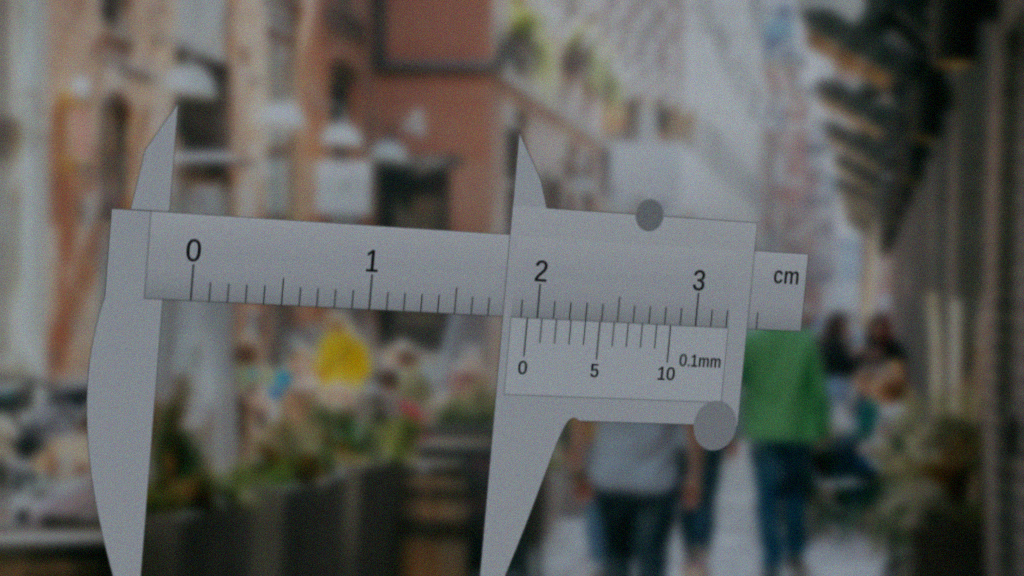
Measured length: 19.4 mm
